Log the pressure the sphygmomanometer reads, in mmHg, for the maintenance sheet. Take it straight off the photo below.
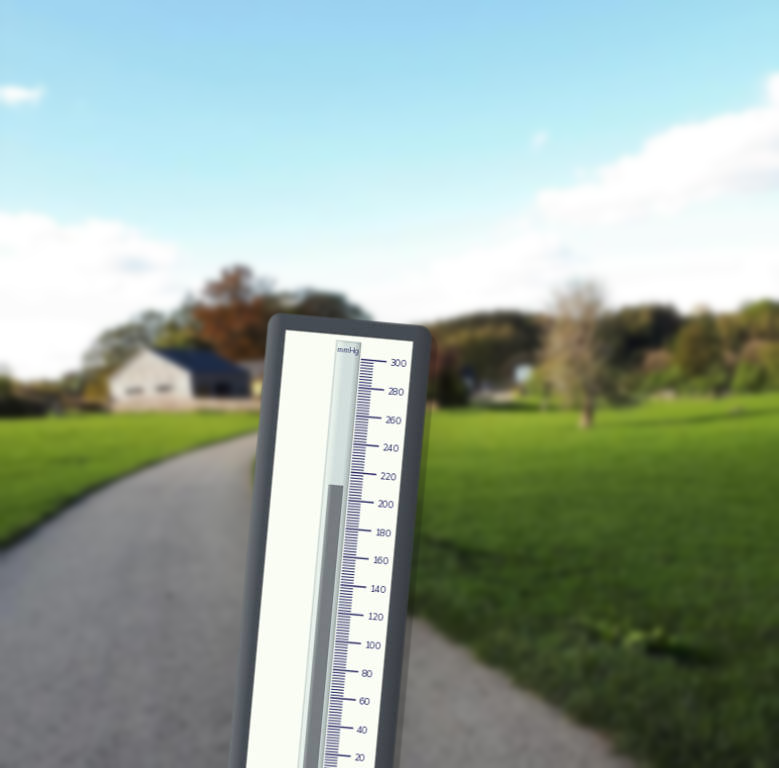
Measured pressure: 210 mmHg
